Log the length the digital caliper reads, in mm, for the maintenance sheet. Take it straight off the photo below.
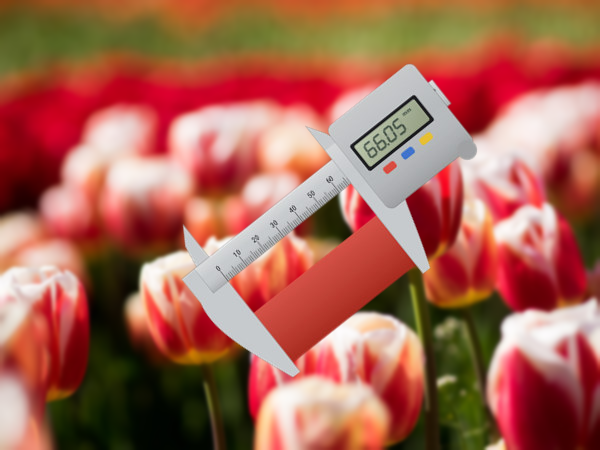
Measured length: 66.05 mm
